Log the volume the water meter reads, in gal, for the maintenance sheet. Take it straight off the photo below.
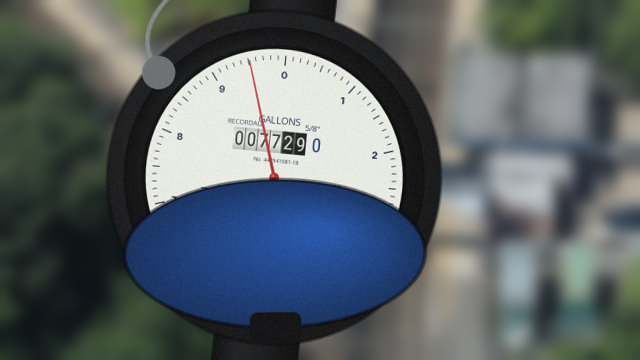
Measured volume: 77289.5 gal
